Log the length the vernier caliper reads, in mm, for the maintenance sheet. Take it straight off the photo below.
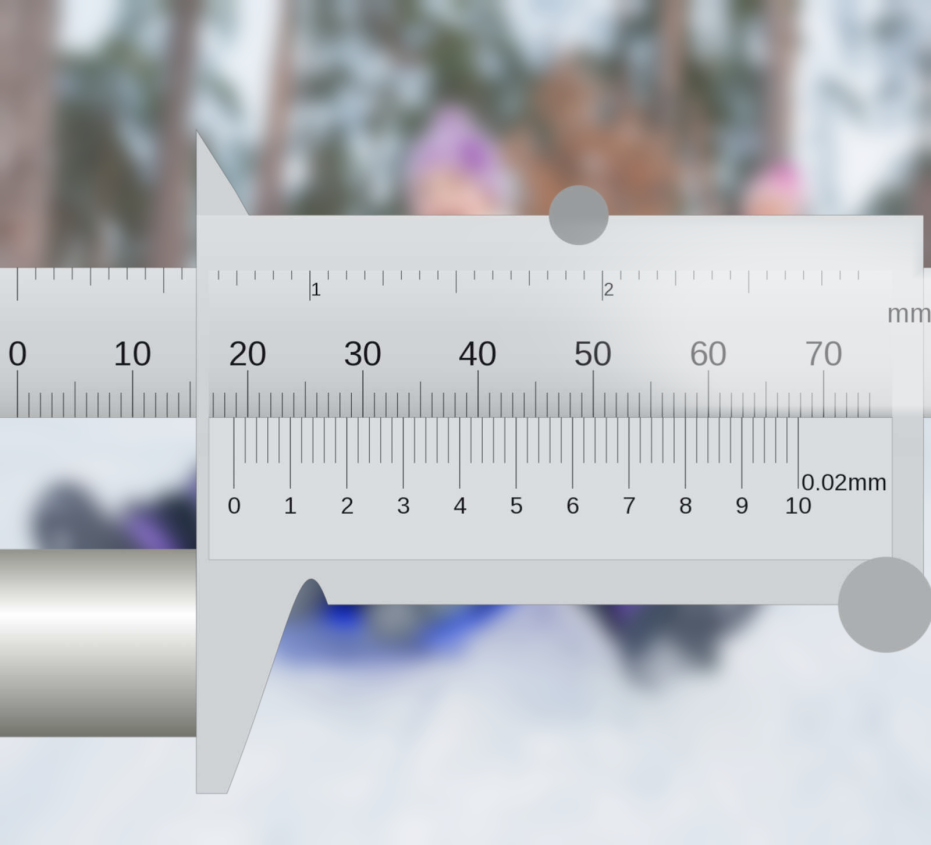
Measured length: 18.8 mm
